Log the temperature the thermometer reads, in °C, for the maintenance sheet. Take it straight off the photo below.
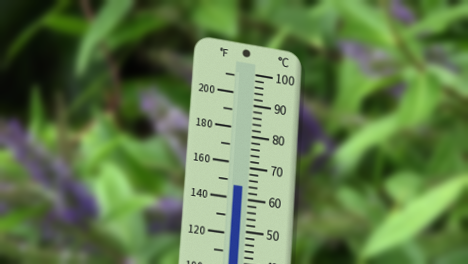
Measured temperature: 64 °C
